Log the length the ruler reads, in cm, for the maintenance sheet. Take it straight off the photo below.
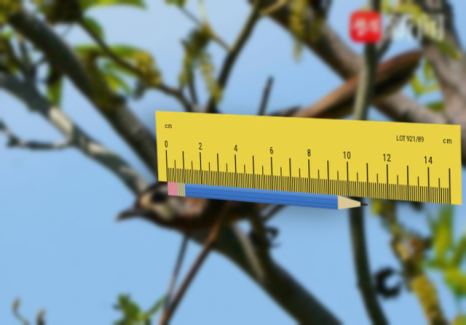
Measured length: 11 cm
